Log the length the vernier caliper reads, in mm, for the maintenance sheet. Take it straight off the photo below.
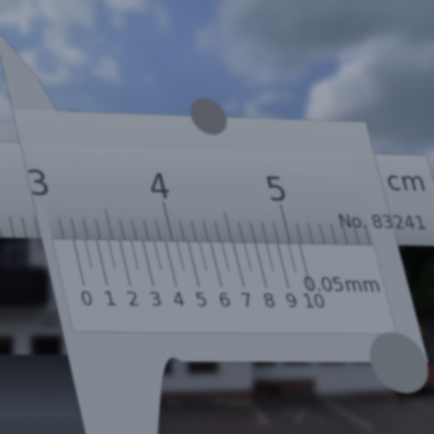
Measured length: 31.8 mm
